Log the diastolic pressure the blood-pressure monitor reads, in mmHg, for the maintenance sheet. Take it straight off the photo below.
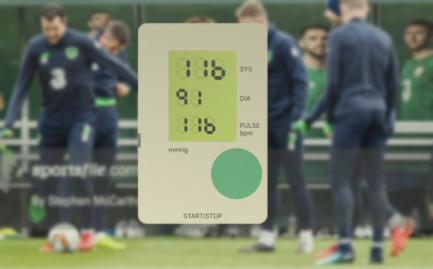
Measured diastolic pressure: 91 mmHg
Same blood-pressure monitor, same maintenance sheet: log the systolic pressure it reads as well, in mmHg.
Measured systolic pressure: 116 mmHg
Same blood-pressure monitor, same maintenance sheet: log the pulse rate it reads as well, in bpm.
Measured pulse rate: 116 bpm
